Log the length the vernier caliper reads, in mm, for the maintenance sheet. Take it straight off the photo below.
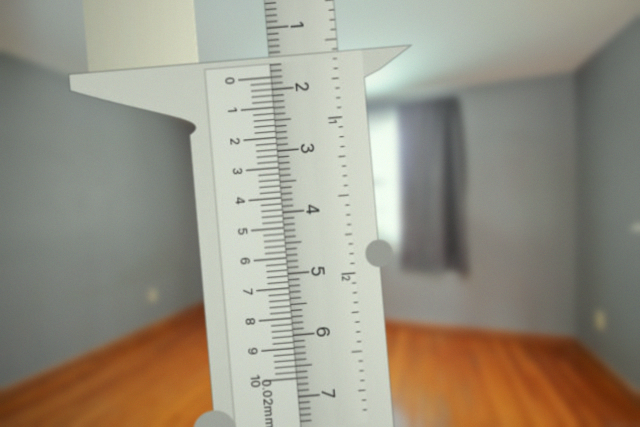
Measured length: 18.0 mm
